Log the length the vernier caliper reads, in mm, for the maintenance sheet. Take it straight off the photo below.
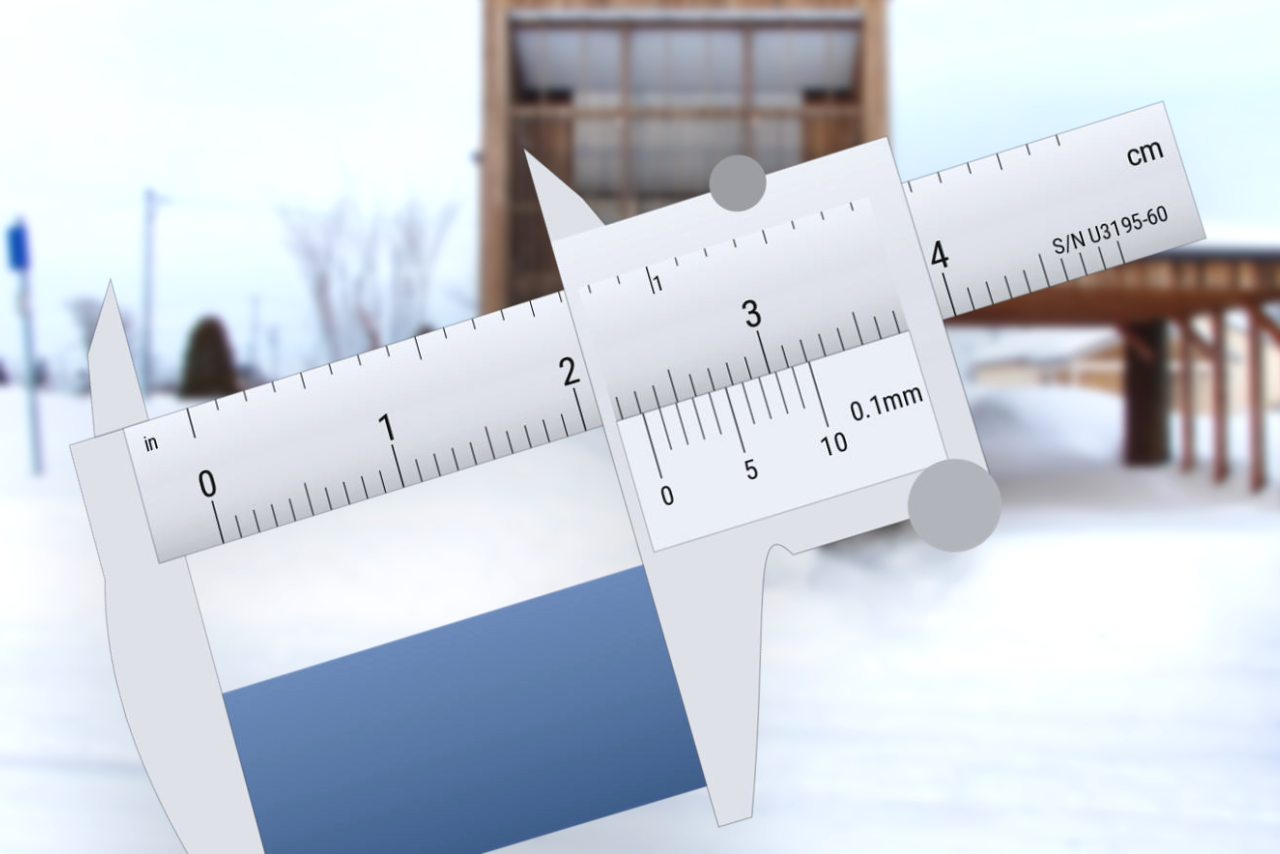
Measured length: 23.1 mm
